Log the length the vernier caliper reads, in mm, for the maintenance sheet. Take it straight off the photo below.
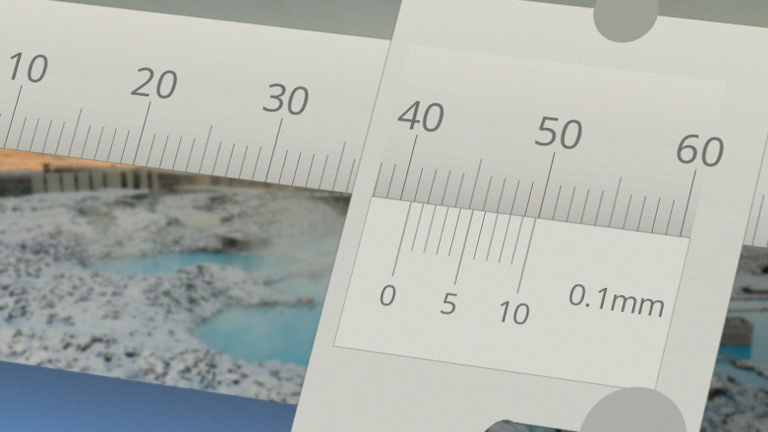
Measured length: 40.8 mm
